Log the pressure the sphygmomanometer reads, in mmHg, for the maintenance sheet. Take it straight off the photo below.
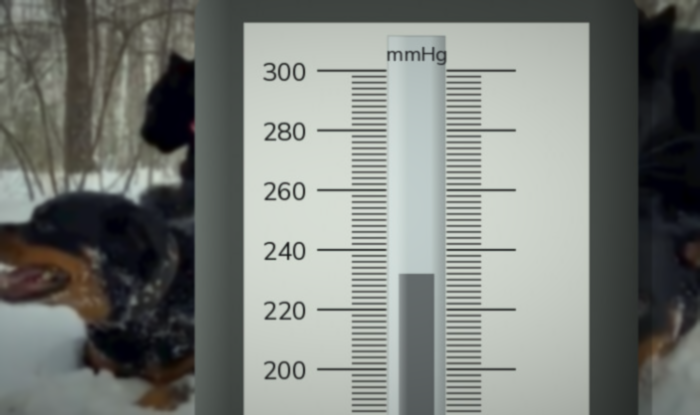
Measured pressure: 232 mmHg
